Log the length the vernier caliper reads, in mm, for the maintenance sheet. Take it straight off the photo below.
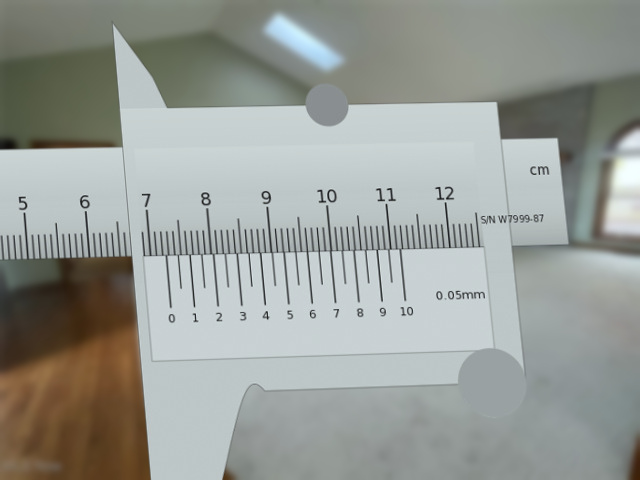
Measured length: 72.6 mm
